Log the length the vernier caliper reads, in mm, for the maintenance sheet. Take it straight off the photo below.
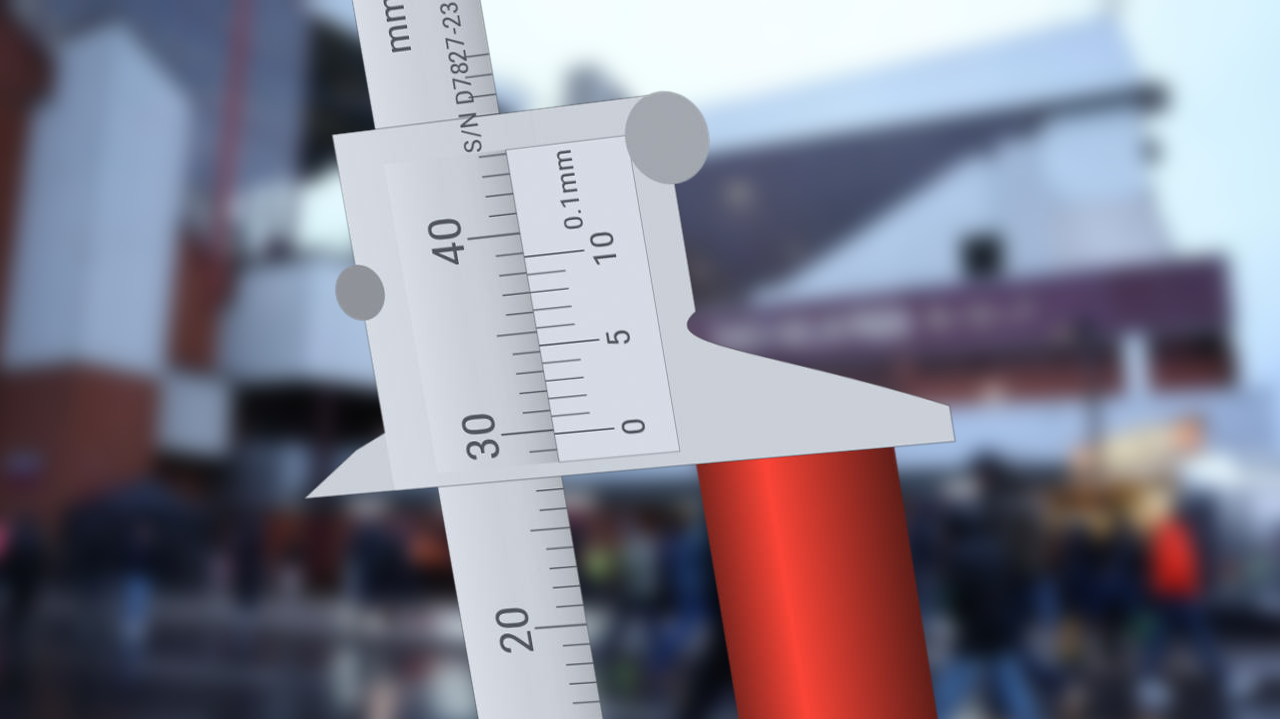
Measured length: 29.8 mm
